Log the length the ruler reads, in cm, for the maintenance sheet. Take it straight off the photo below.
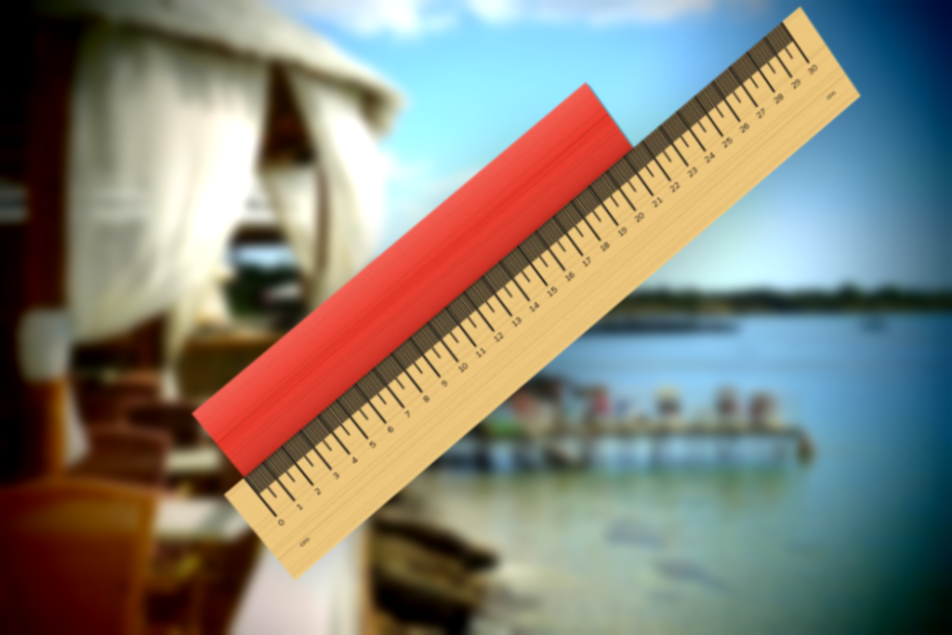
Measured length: 21.5 cm
